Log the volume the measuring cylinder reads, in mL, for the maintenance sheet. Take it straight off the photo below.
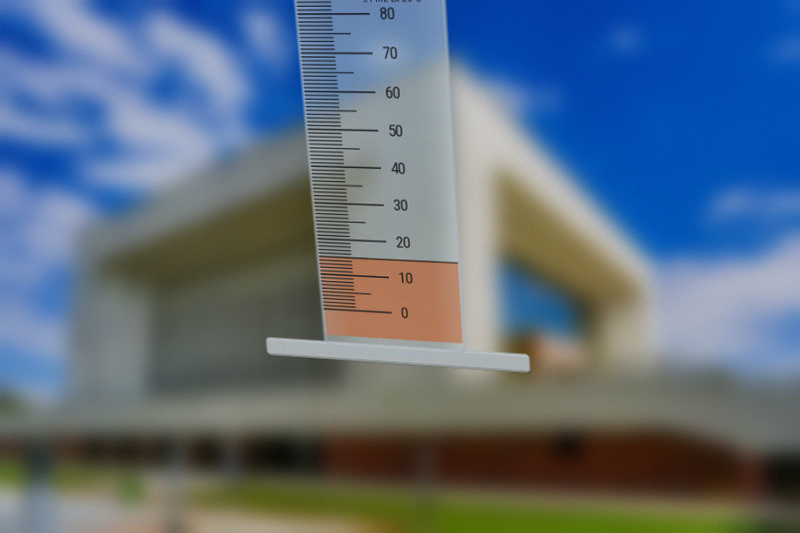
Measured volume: 15 mL
